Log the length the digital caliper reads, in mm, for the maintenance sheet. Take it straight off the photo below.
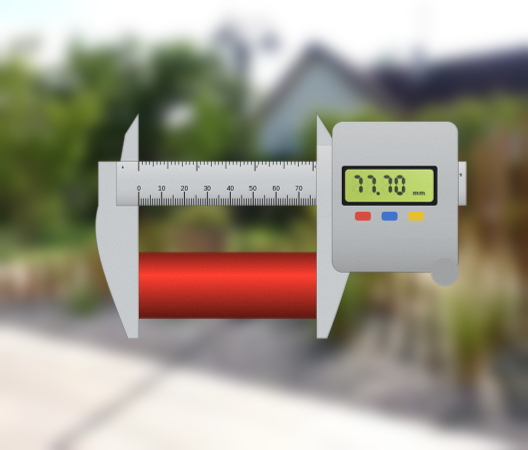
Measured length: 77.70 mm
